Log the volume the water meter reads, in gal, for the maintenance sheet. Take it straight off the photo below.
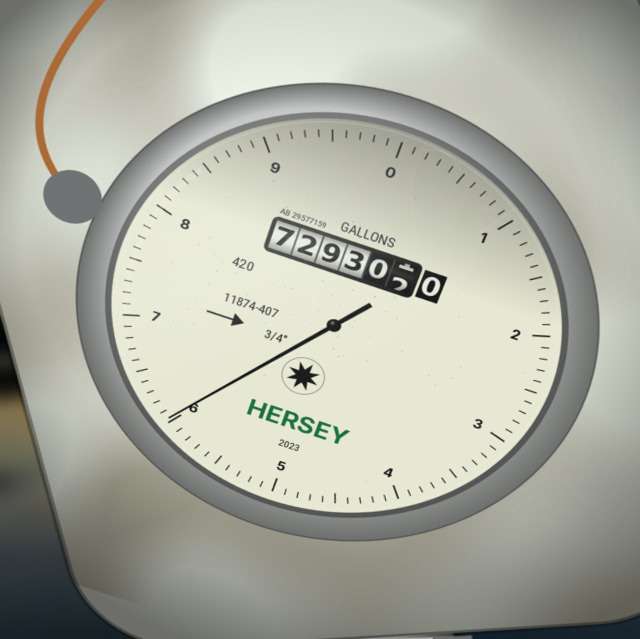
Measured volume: 7293016.0 gal
